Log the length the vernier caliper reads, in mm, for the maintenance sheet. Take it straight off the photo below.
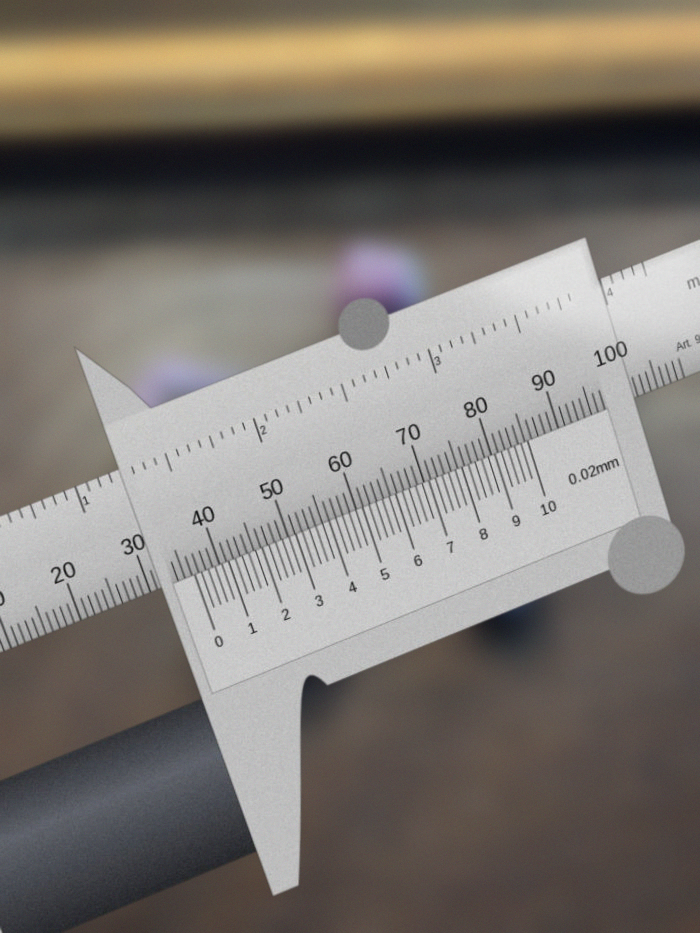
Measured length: 36.4 mm
